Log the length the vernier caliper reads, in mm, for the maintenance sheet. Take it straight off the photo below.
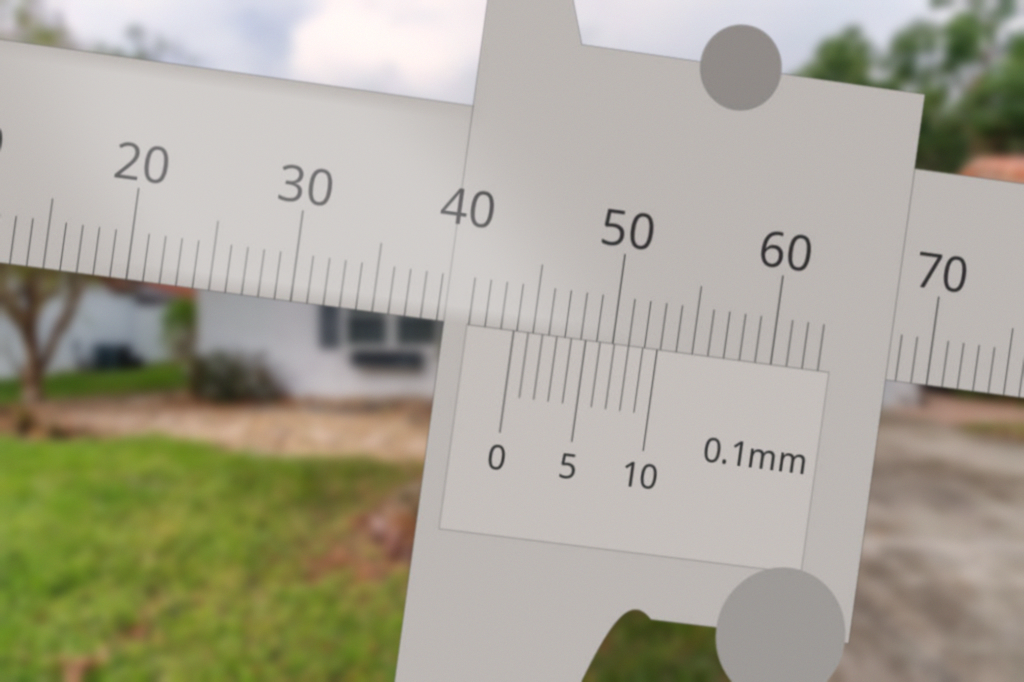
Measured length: 43.8 mm
